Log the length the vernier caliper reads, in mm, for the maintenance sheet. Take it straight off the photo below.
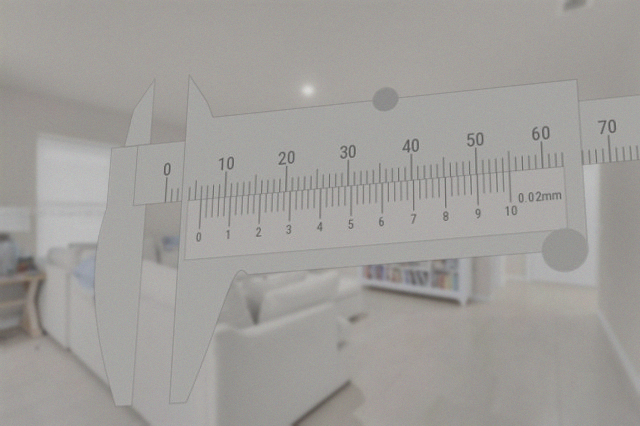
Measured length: 6.0 mm
